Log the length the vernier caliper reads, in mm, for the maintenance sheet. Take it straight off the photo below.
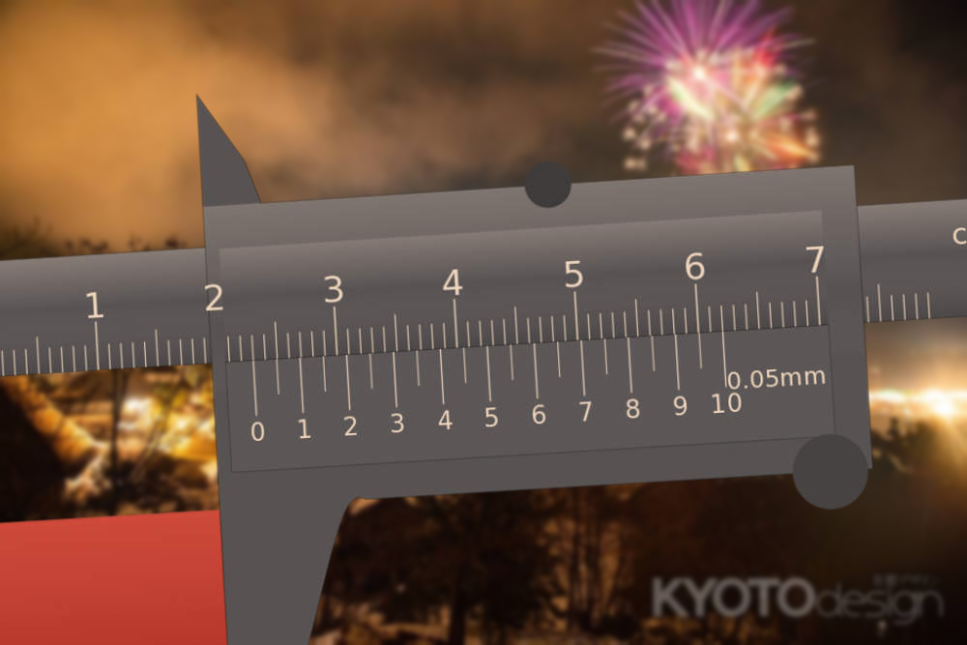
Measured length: 23.0 mm
